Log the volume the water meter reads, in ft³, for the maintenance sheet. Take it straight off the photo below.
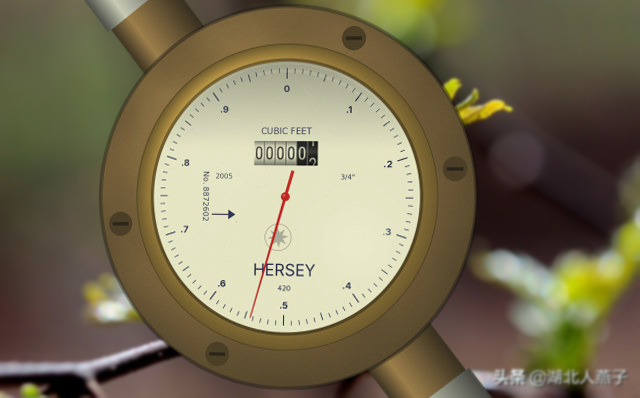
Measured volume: 1.54 ft³
